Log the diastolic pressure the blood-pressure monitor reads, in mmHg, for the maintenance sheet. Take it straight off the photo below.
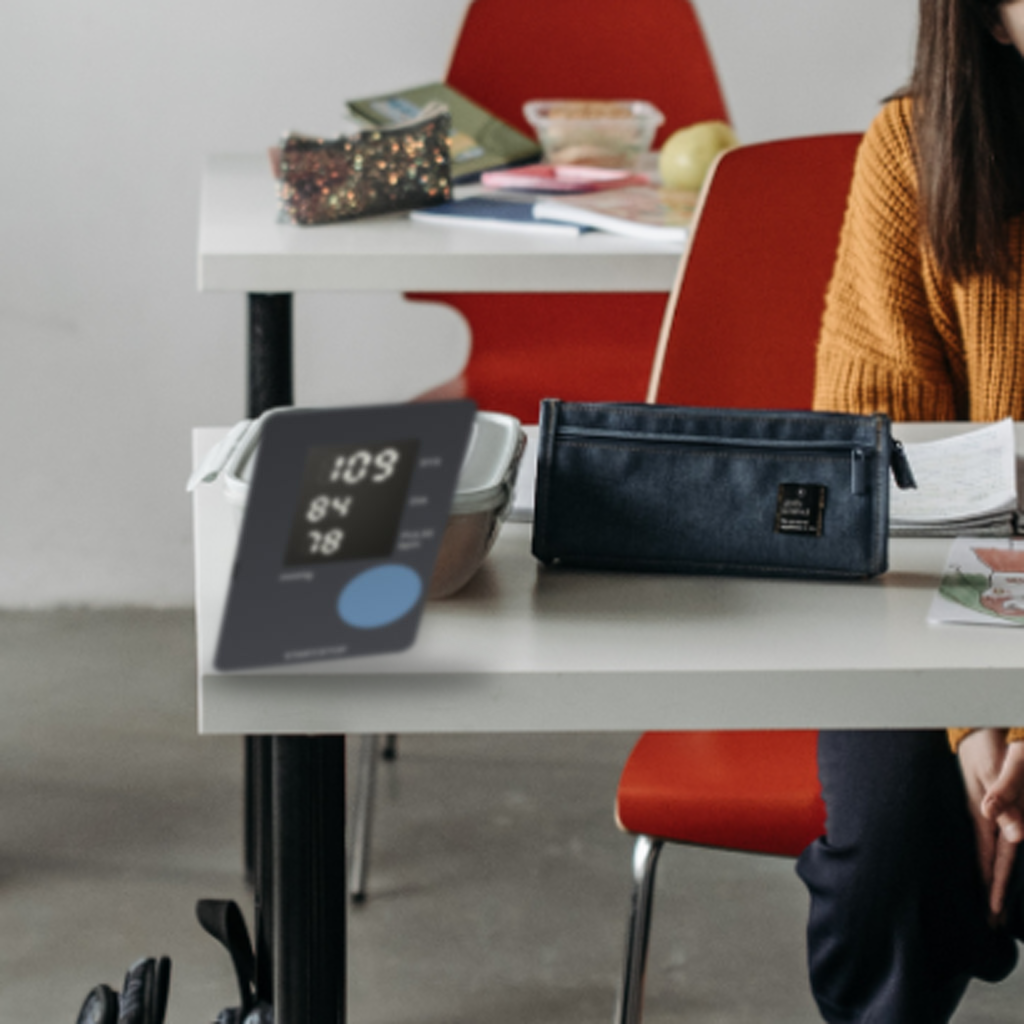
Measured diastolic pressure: 84 mmHg
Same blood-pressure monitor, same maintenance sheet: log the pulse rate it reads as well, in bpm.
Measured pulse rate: 78 bpm
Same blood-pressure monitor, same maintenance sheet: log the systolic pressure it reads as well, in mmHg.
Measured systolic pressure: 109 mmHg
